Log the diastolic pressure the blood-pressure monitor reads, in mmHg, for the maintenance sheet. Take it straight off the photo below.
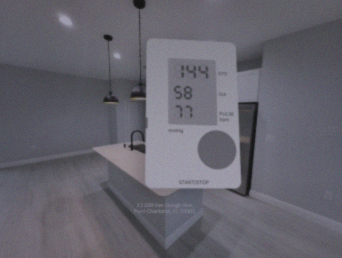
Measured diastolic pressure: 58 mmHg
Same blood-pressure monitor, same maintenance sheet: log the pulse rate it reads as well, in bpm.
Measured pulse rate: 77 bpm
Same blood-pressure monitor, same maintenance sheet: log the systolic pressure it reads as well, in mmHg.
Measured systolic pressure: 144 mmHg
